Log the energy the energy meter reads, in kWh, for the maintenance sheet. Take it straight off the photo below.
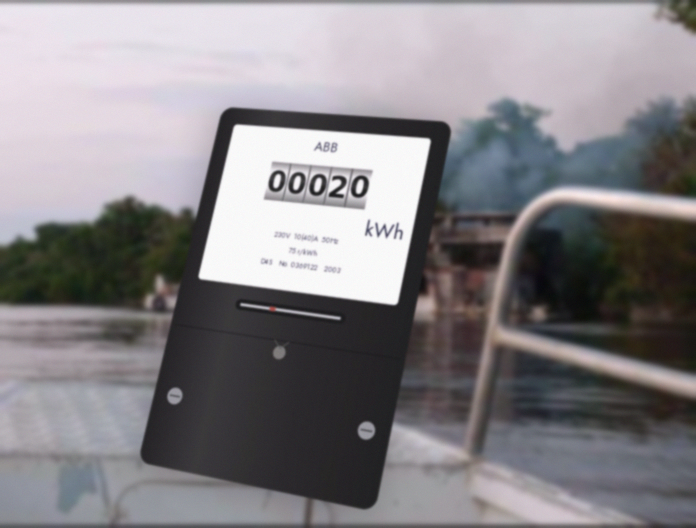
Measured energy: 20 kWh
